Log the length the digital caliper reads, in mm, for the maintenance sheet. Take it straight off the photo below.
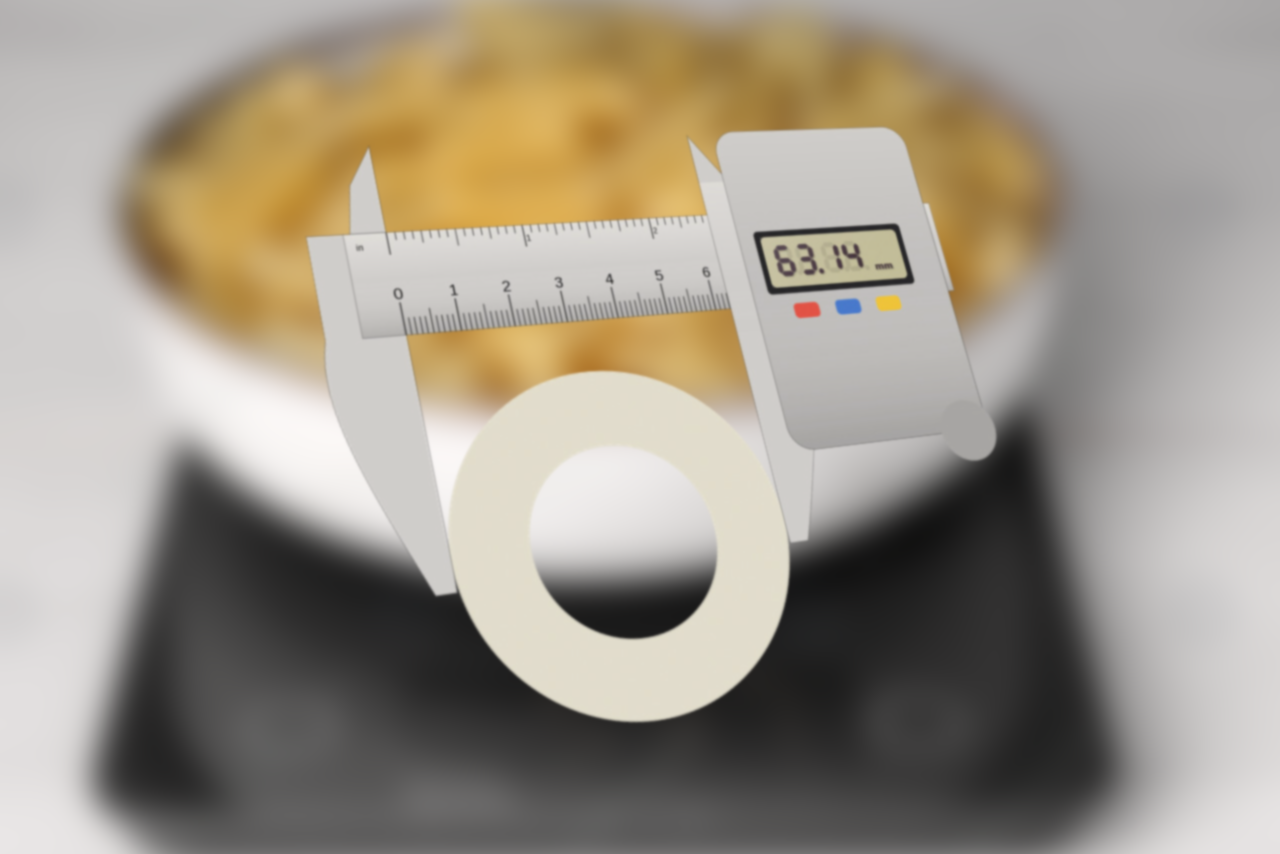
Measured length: 63.14 mm
